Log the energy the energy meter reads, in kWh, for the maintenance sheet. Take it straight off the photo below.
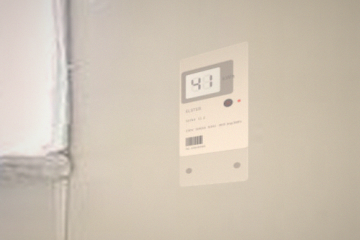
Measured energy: 41 kWh
